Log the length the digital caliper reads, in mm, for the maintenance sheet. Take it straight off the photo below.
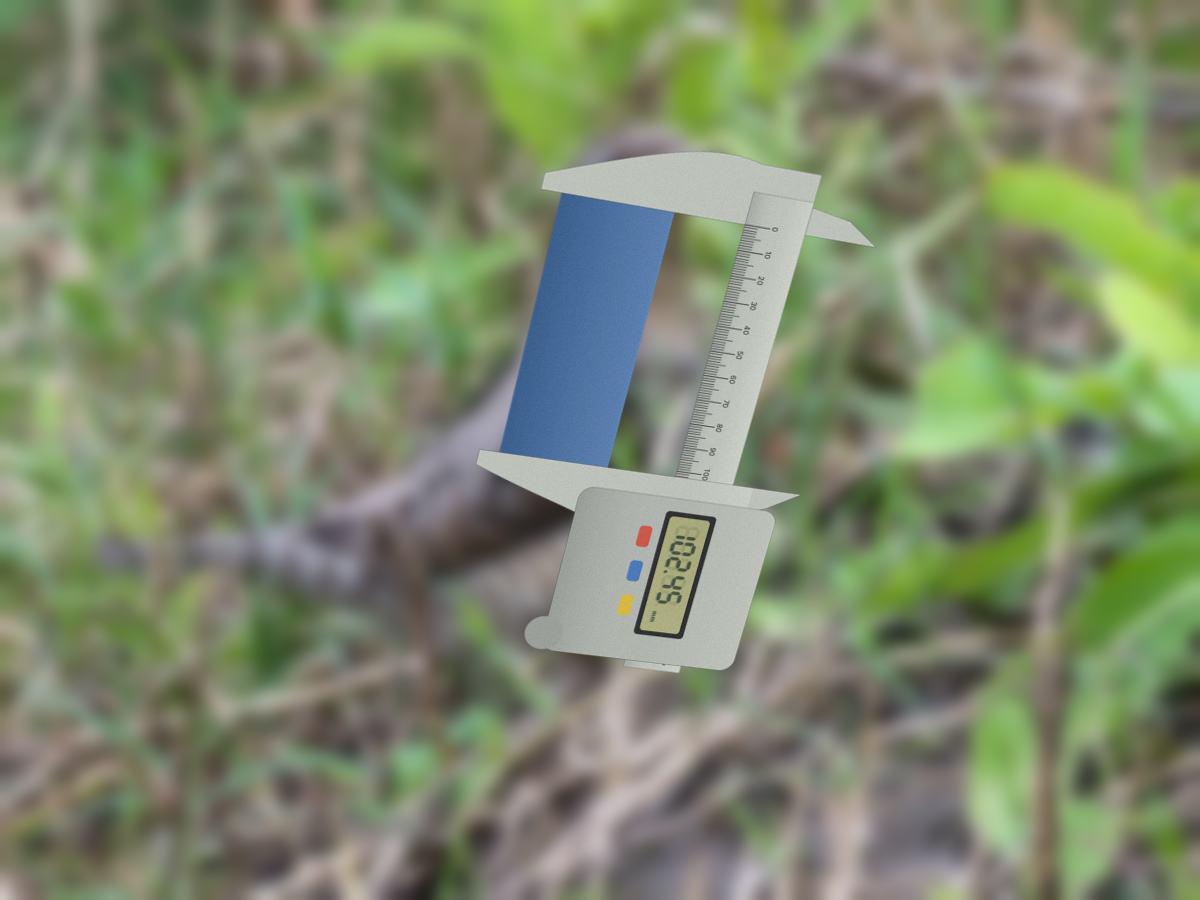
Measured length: 102.45 mm
